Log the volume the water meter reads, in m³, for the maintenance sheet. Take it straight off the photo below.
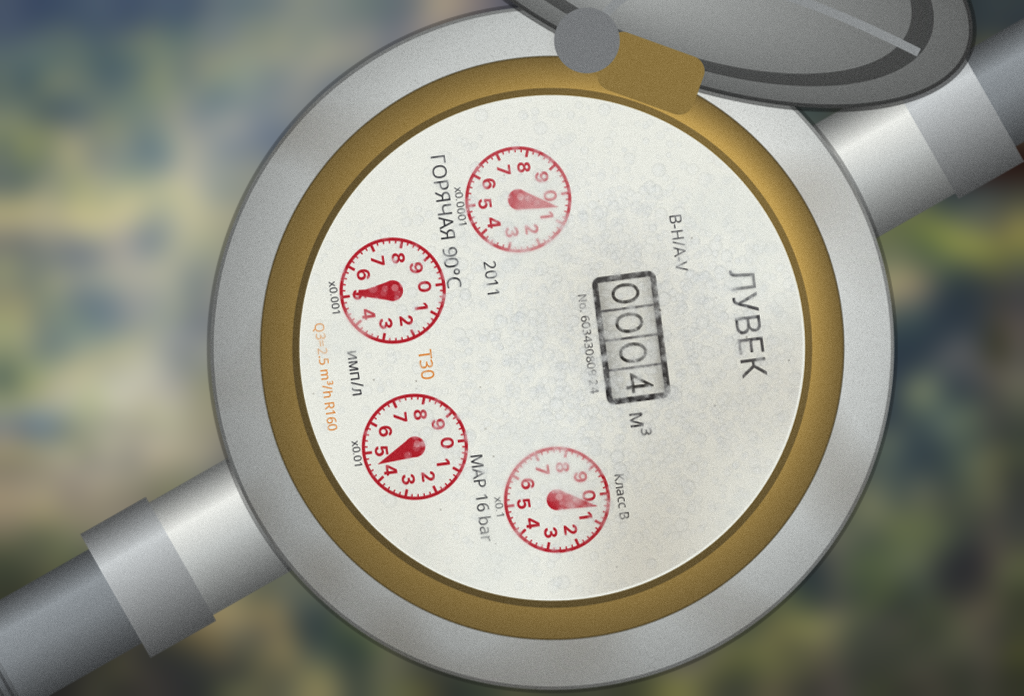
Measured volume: 4.0450 m³
